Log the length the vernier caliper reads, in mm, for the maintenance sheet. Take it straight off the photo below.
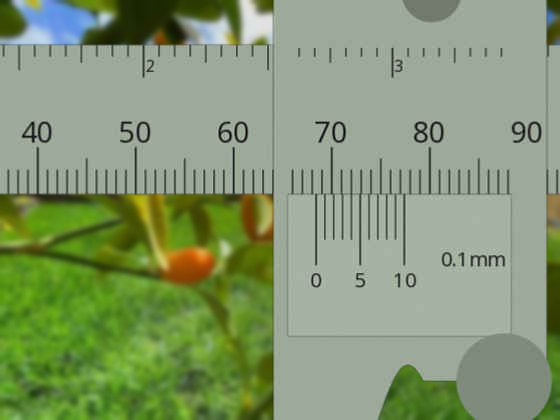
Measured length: 68.4 mm
